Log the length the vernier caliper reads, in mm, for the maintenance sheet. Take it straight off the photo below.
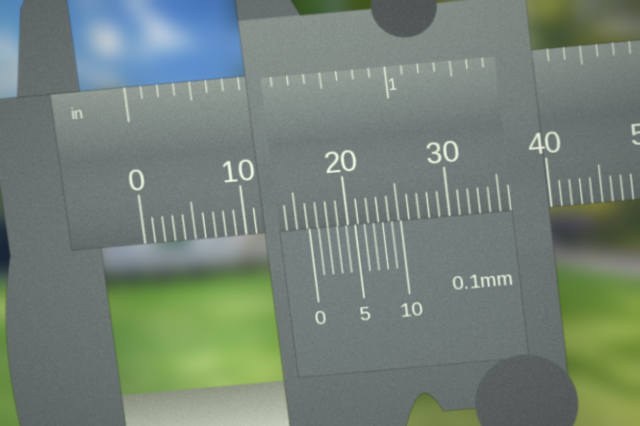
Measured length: 16.2 mm
